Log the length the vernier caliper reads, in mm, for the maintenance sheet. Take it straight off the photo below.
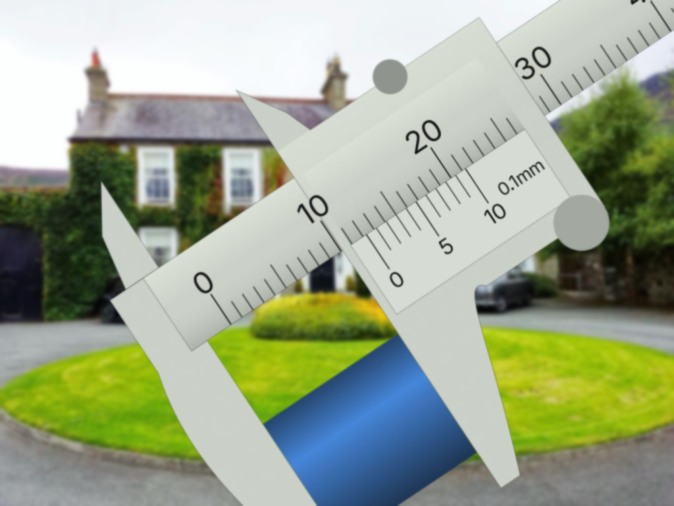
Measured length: 12.3 mm
